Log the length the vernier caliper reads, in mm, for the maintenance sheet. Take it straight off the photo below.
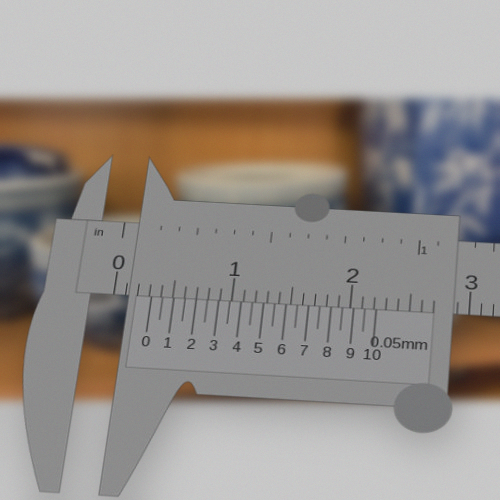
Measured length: 3.2 mm
